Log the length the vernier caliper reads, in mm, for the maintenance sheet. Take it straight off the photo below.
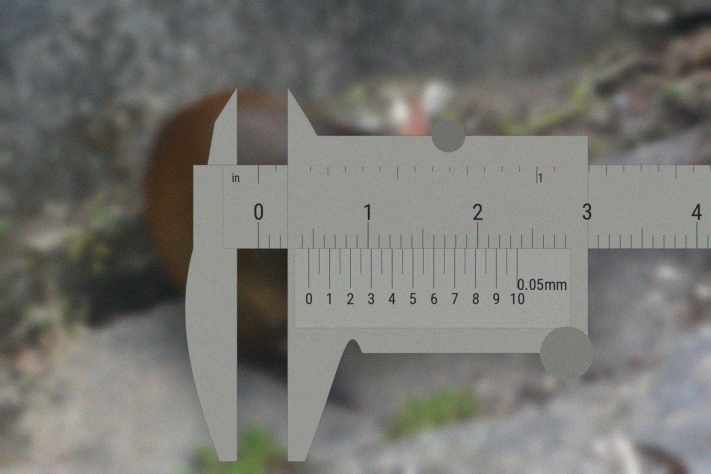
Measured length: 4.6 mm
